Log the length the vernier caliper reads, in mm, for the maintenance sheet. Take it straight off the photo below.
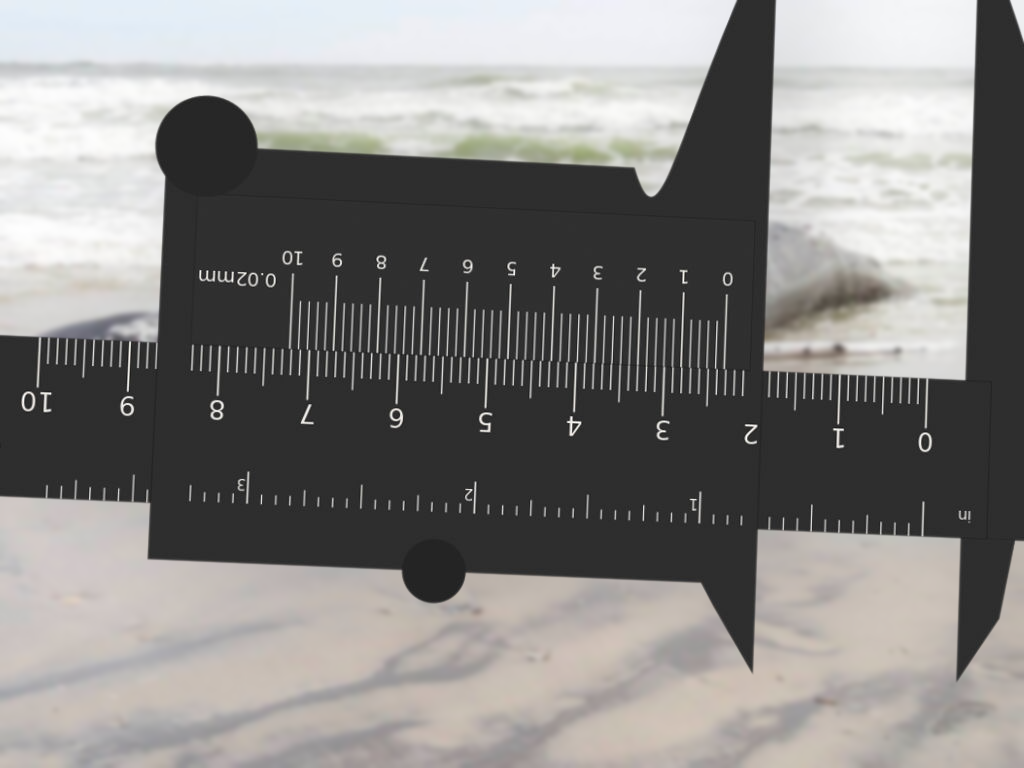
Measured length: 23.2 mm
